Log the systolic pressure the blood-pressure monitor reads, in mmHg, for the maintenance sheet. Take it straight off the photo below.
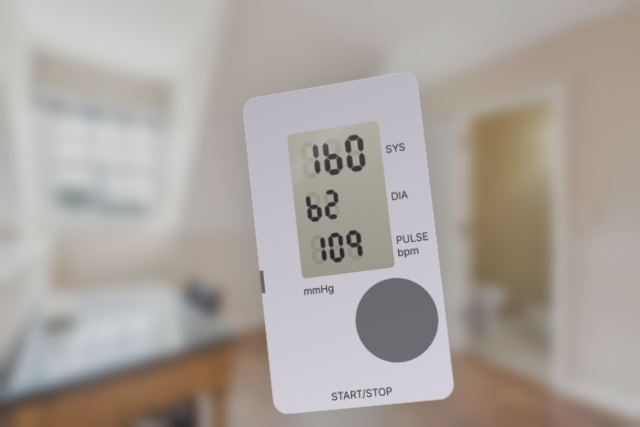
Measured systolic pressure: 160 mmHg
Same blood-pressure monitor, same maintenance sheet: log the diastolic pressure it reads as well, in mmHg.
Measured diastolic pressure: 62 mmHg
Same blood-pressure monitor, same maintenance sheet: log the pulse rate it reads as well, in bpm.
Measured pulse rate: 109 bpm
